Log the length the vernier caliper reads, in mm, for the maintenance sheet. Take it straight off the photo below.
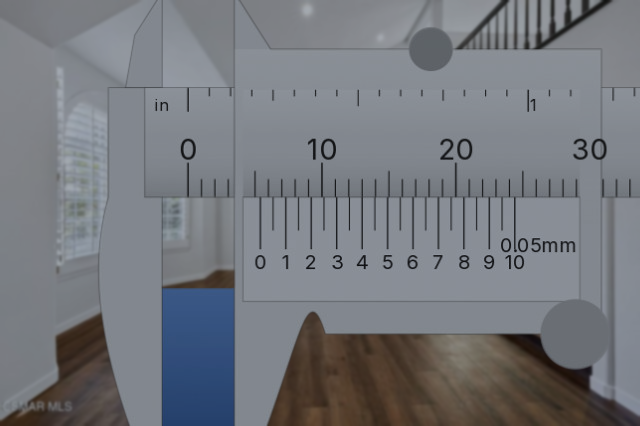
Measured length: 5.4 mm
